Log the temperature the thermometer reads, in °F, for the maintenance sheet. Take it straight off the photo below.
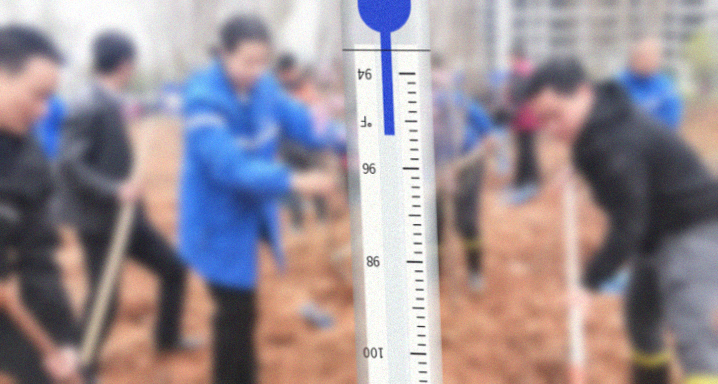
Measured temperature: 95.3 °F
